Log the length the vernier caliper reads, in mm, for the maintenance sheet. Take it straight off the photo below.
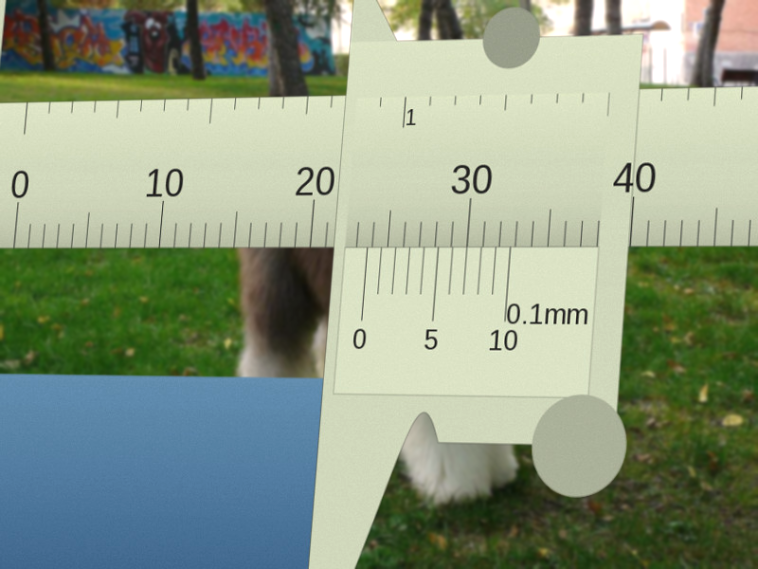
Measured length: 23.7 mm
